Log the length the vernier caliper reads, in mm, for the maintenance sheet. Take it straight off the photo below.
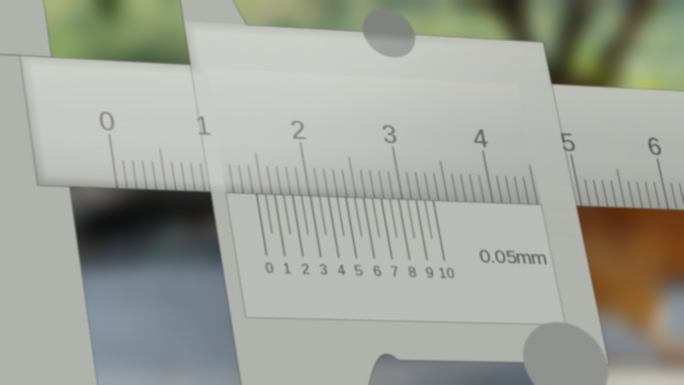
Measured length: 14.4 mm
